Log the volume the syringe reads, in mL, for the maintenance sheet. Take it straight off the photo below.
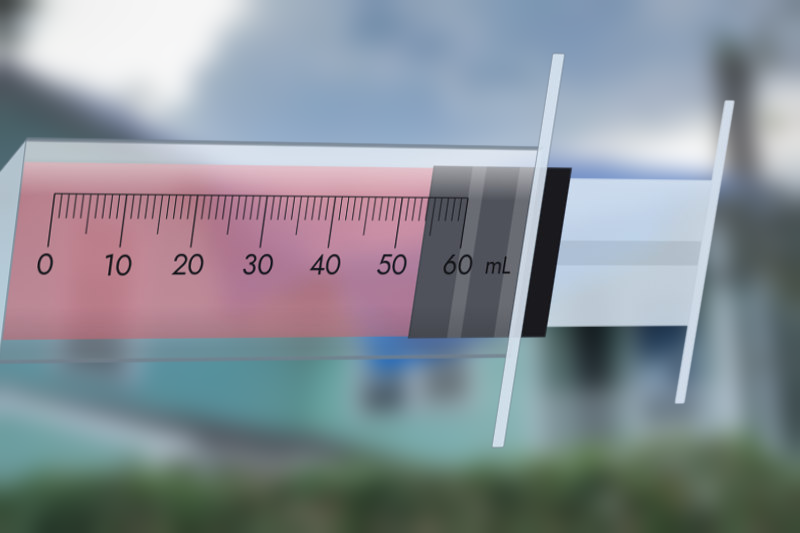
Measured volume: 54 mL
